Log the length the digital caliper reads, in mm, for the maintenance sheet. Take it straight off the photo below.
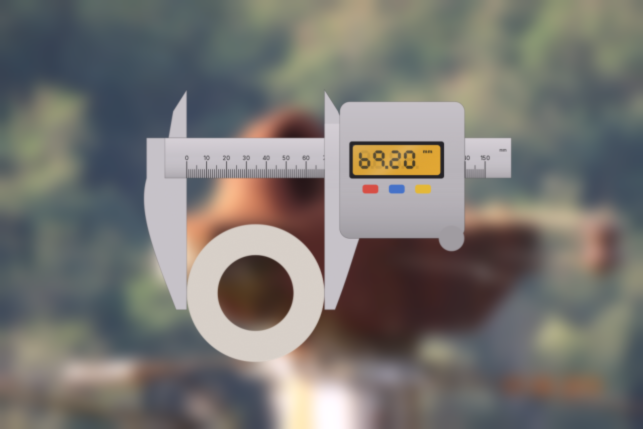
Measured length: 69.20 mm
